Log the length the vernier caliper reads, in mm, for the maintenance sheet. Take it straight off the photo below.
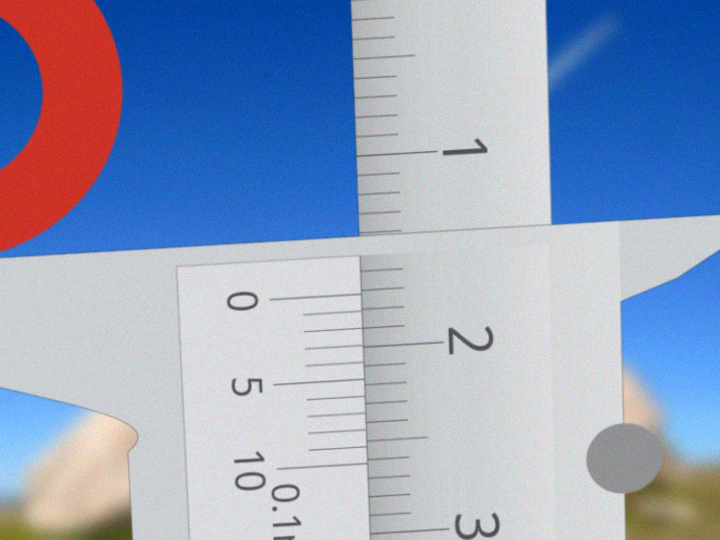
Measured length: 17.2 mm
